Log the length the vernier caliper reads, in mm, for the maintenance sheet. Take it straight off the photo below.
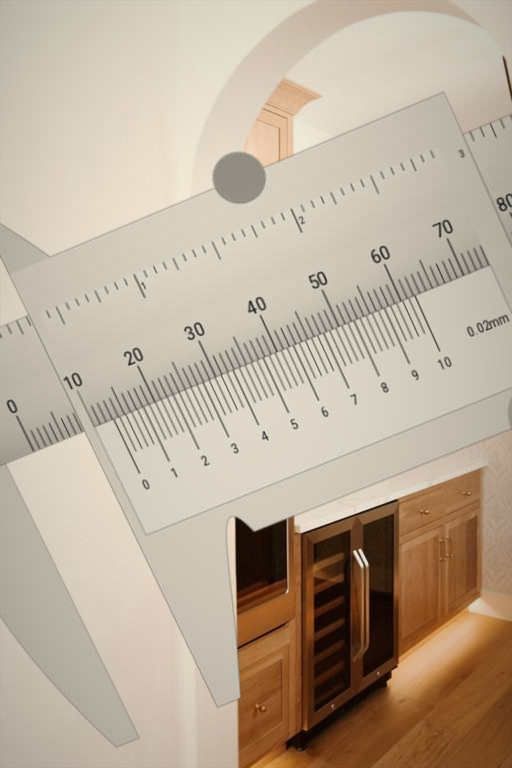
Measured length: 13.2 mm
